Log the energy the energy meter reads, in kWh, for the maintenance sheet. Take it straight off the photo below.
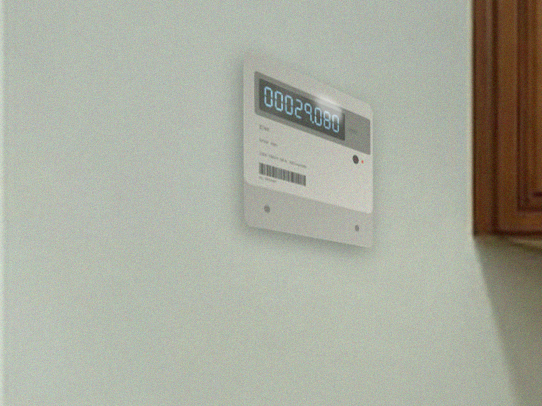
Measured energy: 29.080 kWh
